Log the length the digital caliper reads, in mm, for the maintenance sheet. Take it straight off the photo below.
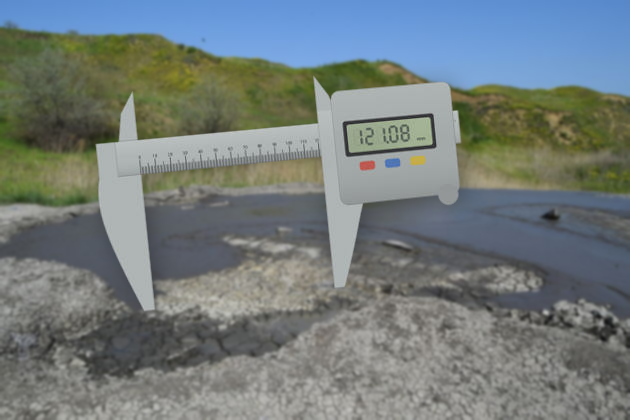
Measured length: 121.08 mm
